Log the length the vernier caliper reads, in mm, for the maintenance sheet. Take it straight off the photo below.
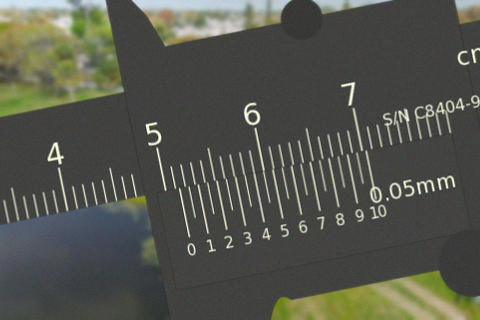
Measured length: 51.4 mm
